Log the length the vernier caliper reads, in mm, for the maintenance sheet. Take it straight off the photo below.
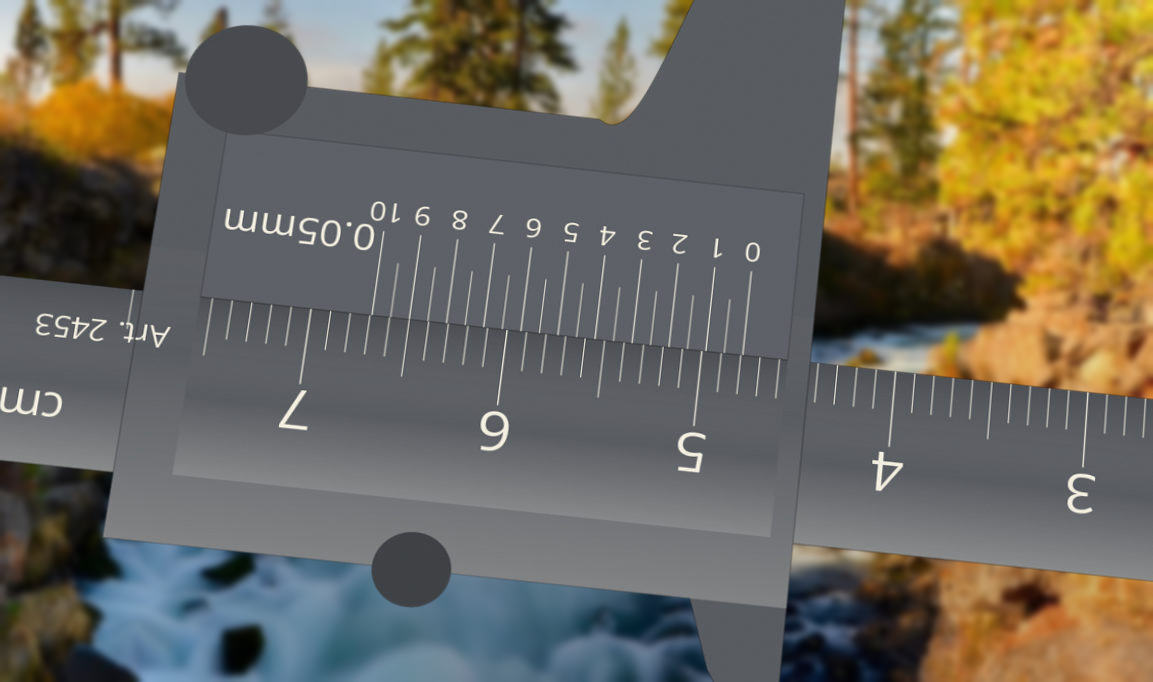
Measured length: 47.9 mm
